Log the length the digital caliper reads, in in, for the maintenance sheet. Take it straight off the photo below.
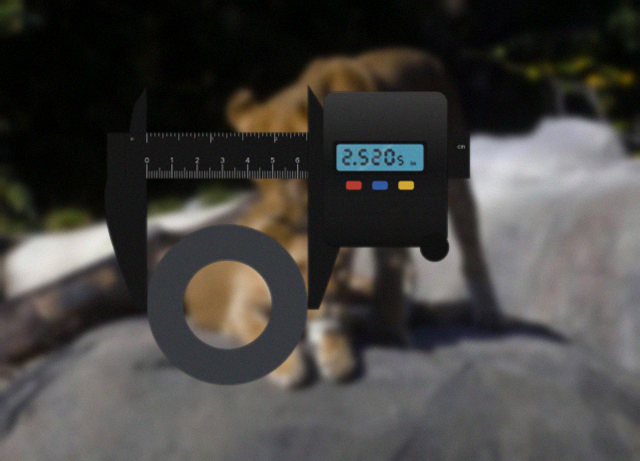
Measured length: 2.5205 in
